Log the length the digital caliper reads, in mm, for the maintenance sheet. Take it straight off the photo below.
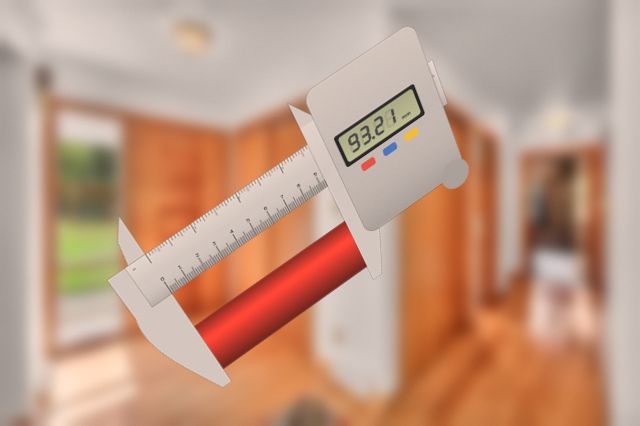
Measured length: 93.21 mm
